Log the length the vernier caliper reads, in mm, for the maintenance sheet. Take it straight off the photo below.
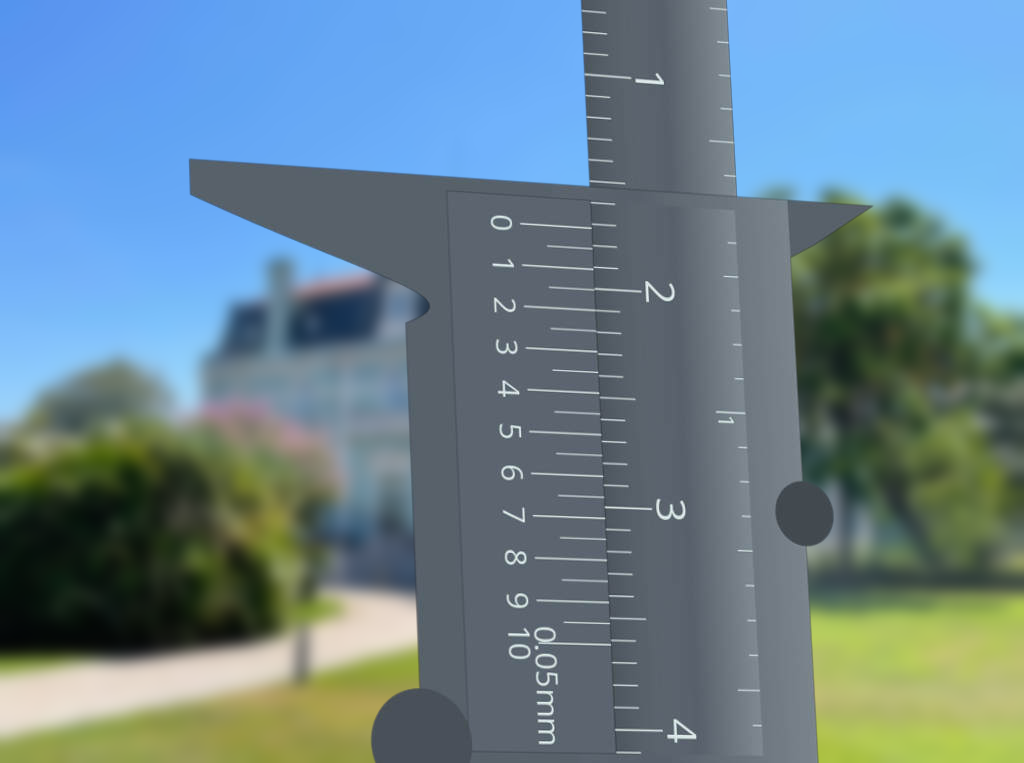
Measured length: 17.2 mm
